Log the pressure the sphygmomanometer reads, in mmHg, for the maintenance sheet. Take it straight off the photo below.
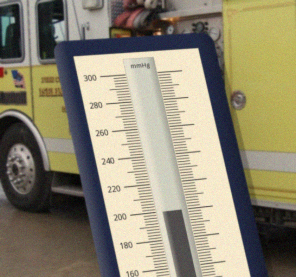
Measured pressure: 200 mmHg
